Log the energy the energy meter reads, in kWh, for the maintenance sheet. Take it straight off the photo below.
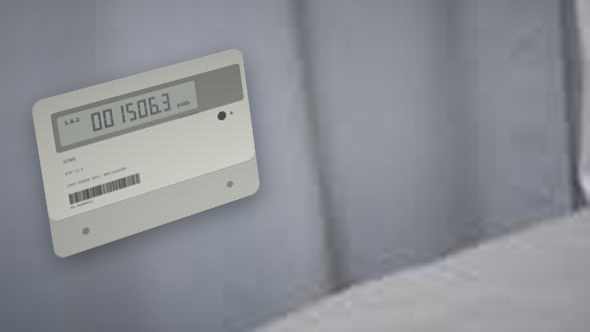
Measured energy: 1506.3 kWh
